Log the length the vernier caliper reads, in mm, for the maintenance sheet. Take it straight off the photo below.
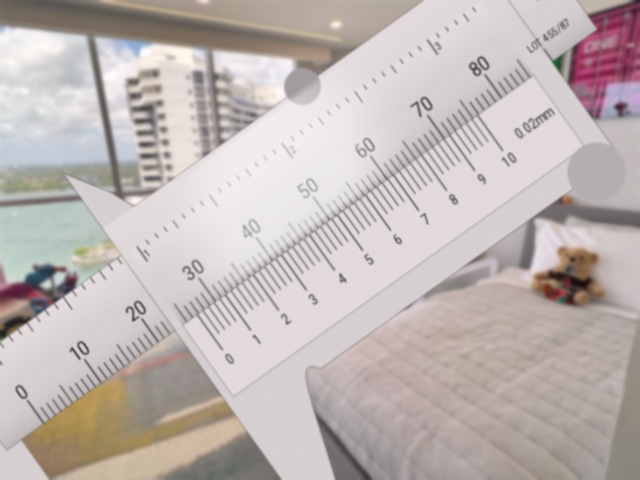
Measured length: 26.8 mm
